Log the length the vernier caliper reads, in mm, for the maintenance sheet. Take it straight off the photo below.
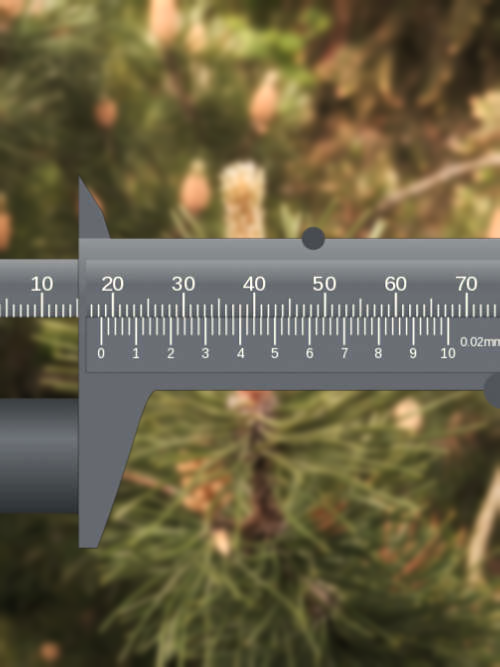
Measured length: 18.4 mm
